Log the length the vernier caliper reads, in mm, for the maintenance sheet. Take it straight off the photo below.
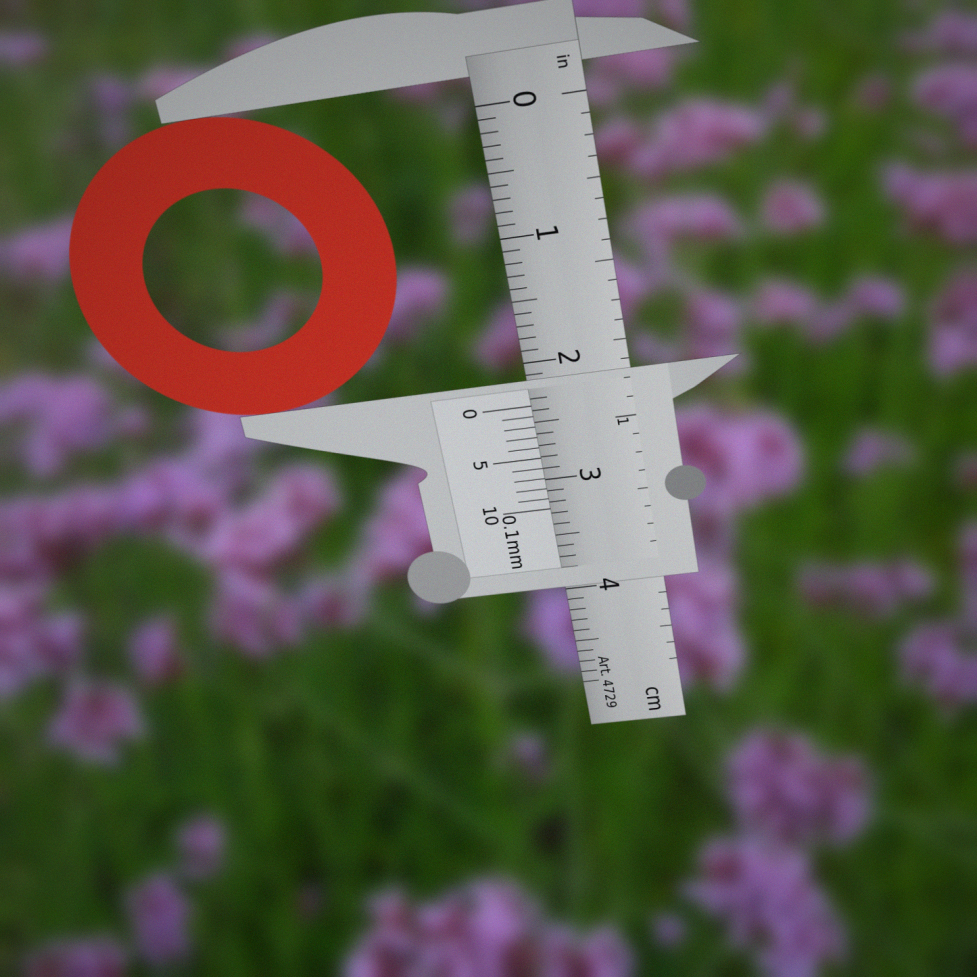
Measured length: 23.6 mm
